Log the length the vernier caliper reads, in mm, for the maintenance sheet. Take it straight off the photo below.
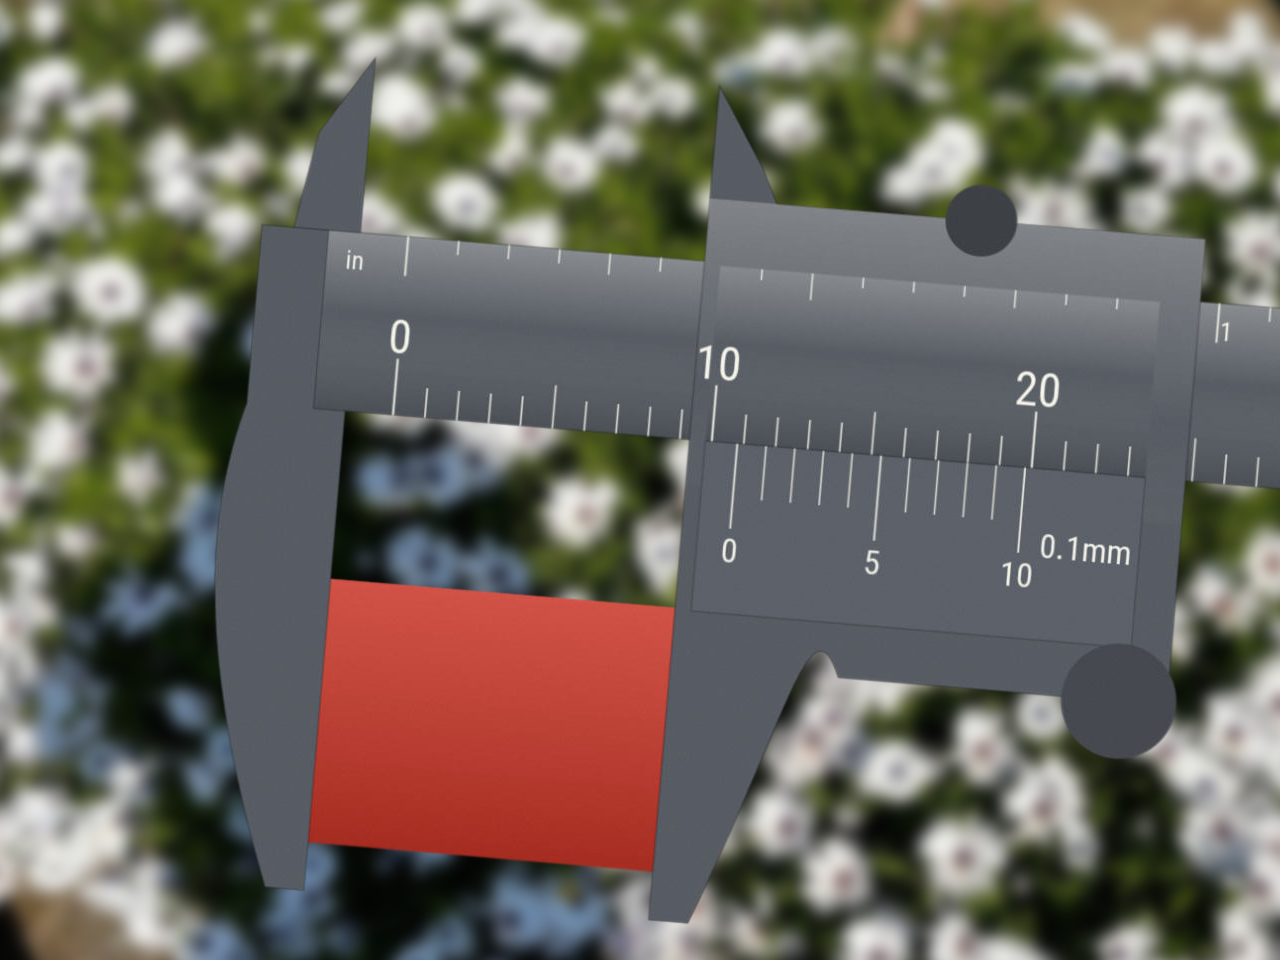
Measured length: 10.8 mm
